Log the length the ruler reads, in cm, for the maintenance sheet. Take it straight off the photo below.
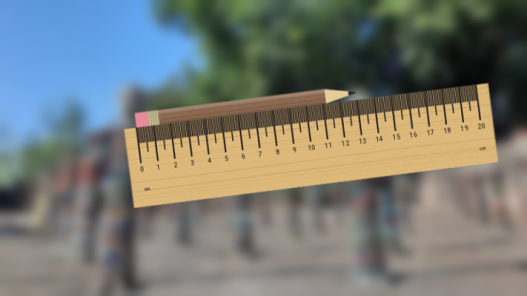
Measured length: 13 cm
